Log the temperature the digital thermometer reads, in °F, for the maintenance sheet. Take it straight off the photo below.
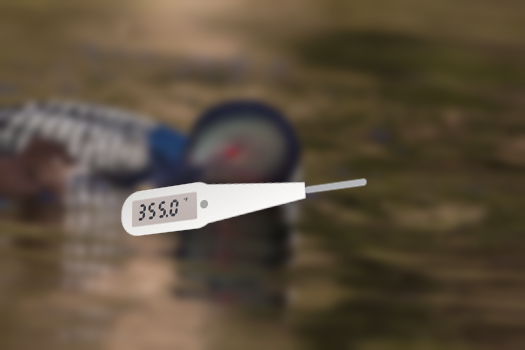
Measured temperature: 355.0 °F
